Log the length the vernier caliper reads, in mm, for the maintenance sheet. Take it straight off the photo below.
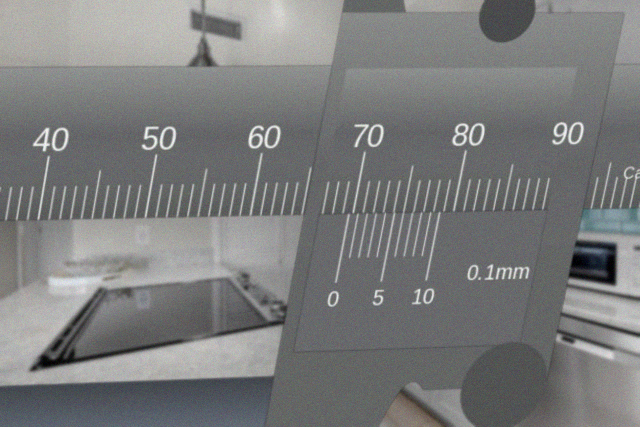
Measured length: 69.6 mm
